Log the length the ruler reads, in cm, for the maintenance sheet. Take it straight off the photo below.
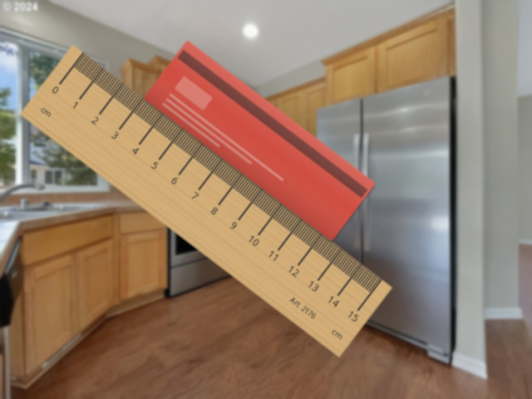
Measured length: 9.5 cm
